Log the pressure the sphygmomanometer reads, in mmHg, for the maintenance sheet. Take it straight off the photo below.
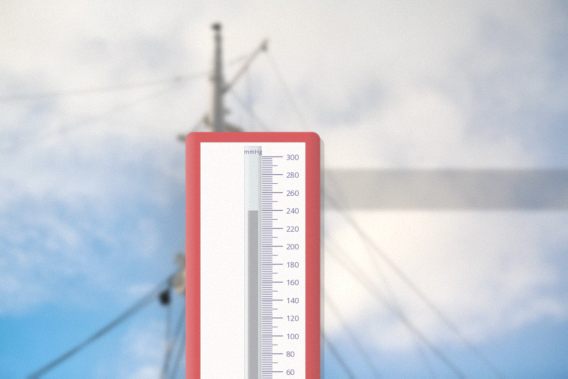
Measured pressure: 240 mmHg
